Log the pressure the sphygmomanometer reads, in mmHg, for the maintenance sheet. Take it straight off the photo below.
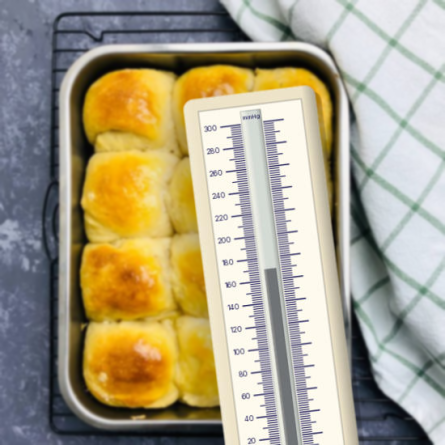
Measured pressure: 170 mmHg
